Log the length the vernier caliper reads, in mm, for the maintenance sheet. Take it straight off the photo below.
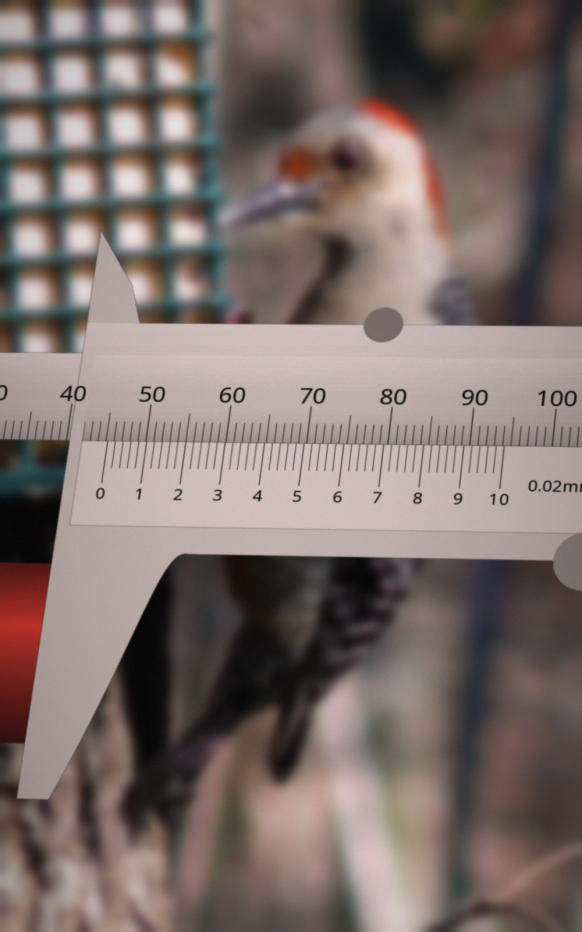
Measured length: 45.2 mm
